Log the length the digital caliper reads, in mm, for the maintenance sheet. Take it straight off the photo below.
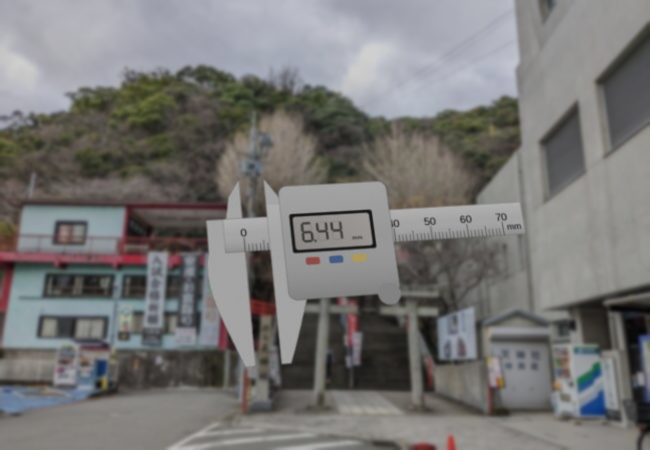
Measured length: 6.44 mm
